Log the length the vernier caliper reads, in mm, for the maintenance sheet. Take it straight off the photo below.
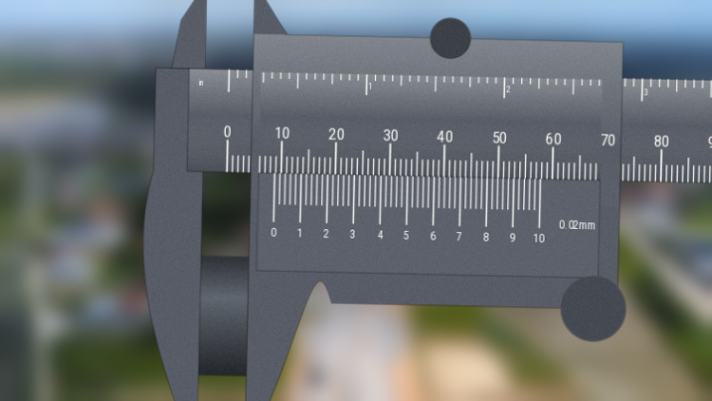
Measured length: 8.8 mm
